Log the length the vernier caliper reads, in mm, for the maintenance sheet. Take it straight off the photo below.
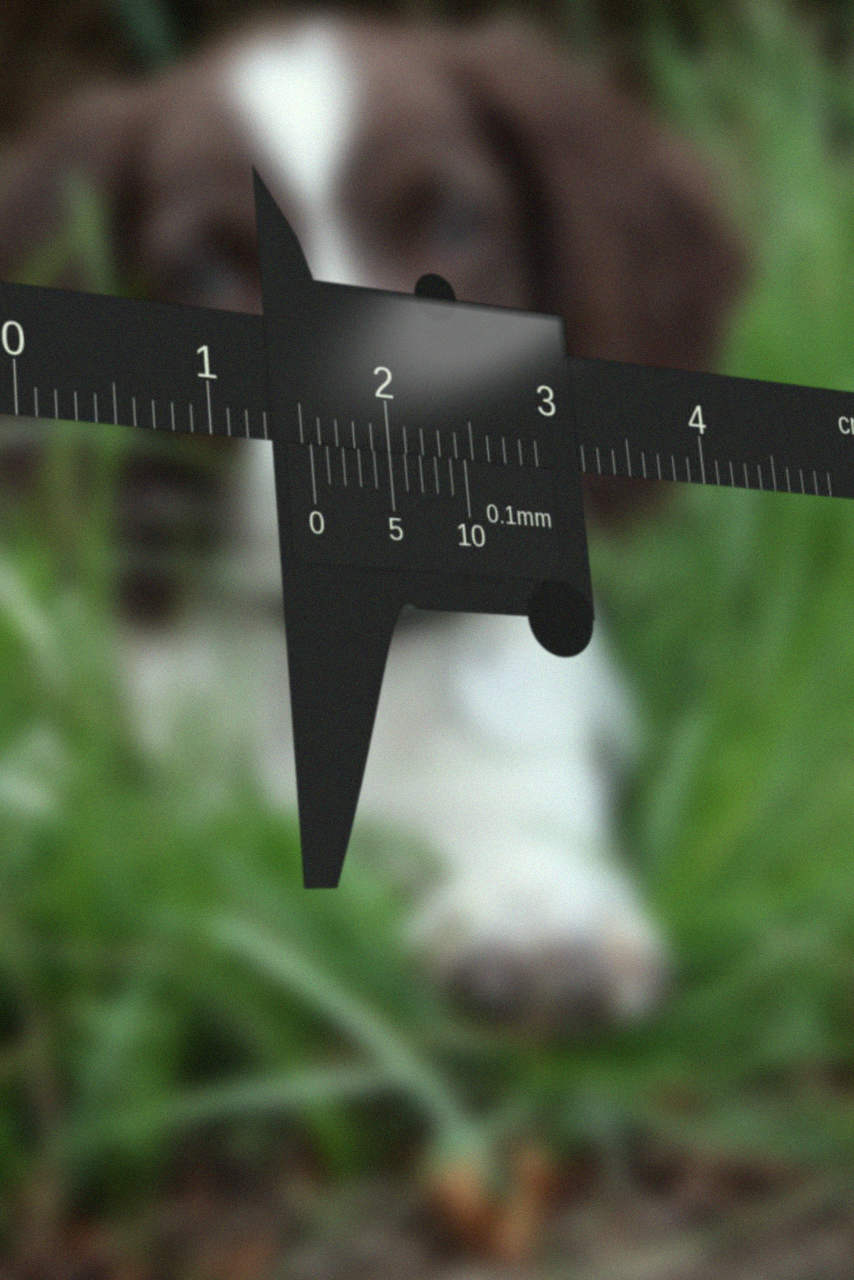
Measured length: 15.5 mm
